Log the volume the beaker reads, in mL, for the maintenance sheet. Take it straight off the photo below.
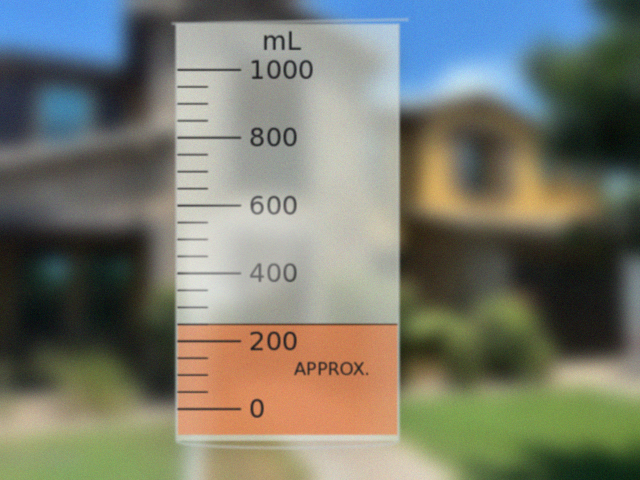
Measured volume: 250 mL
